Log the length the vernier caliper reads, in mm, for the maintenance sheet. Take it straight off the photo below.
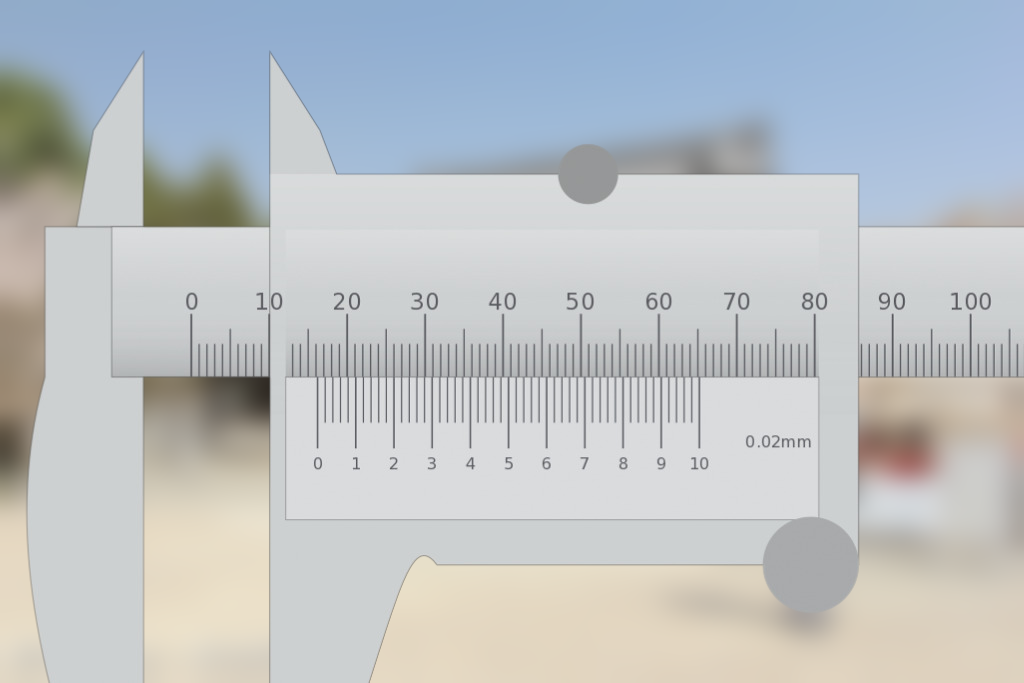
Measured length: 16.2 mm
